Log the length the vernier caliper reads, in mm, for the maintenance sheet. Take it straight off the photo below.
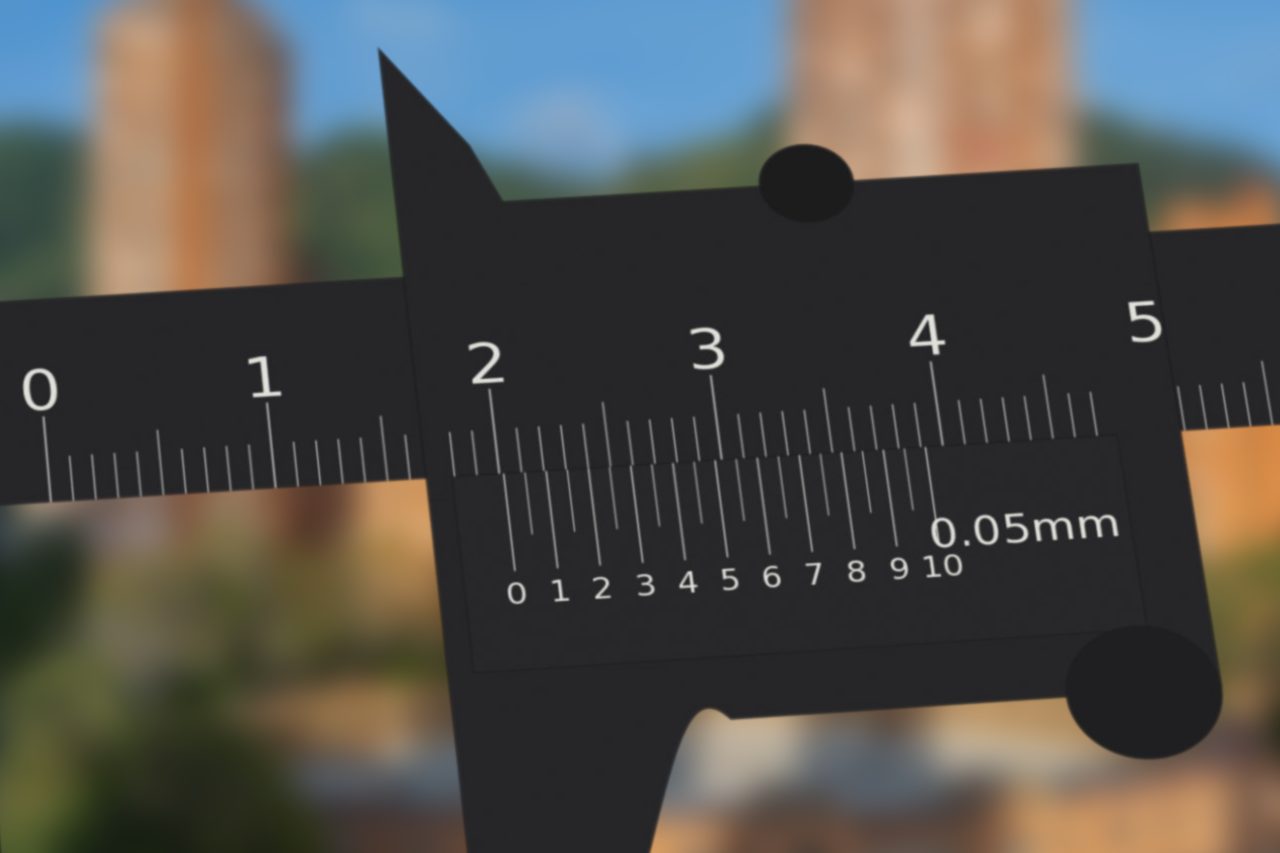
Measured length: 20.2 mm
